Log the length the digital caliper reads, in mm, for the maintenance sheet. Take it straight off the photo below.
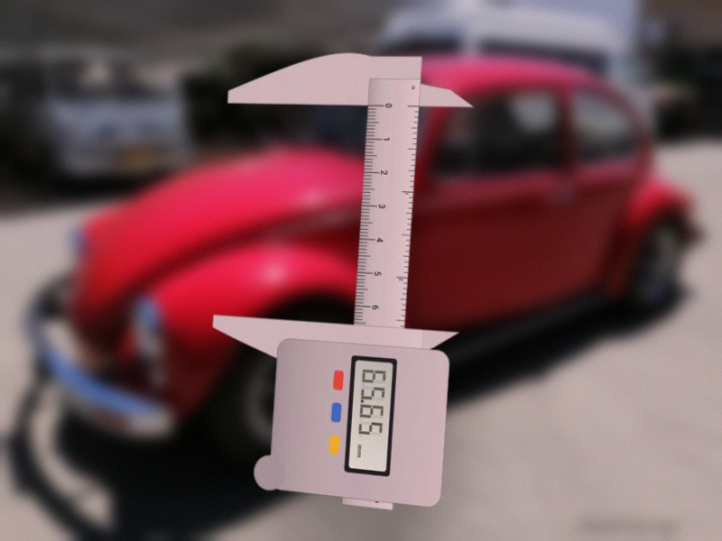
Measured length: 65.65 mm
